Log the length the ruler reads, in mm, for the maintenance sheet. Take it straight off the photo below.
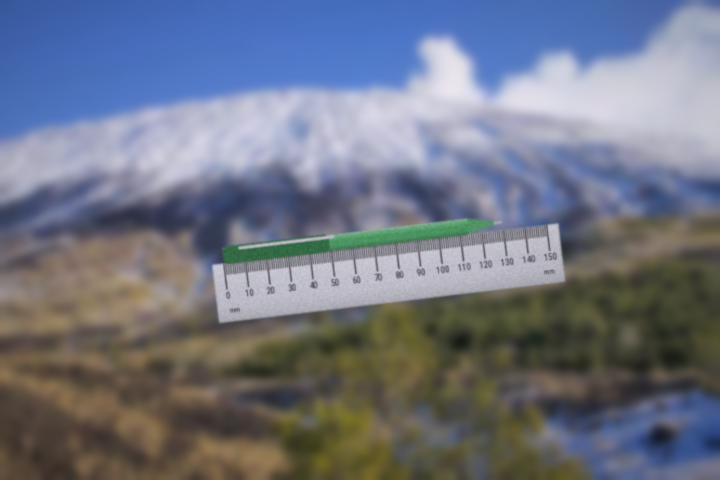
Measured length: 130 mm
